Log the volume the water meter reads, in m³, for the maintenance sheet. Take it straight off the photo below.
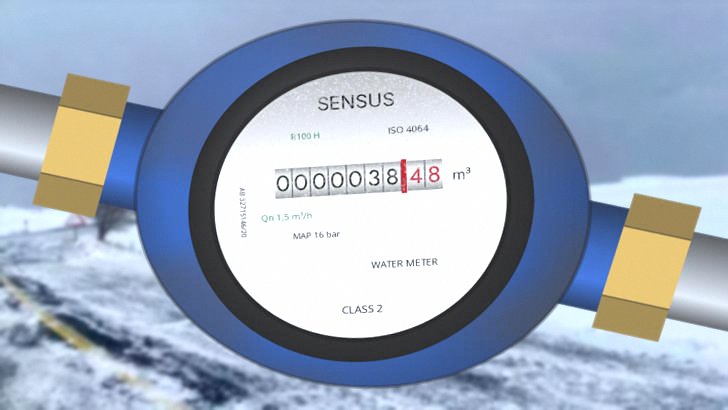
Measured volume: 38.48 m³
